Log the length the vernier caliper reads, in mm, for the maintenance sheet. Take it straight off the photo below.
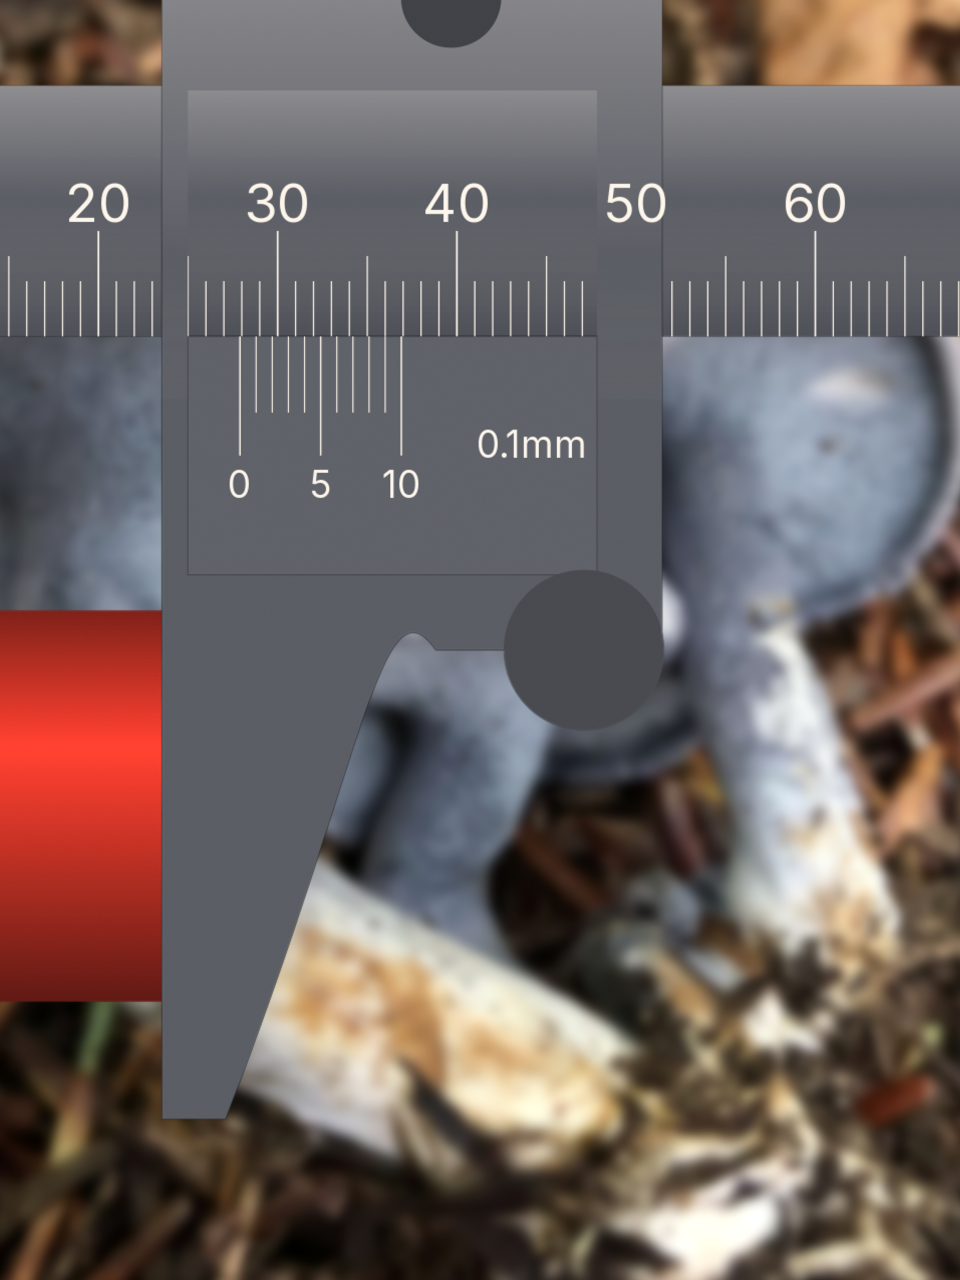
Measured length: 27.9 mm
